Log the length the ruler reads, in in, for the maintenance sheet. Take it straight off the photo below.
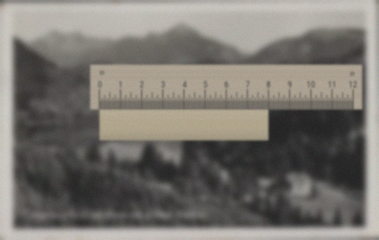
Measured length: 8 in
